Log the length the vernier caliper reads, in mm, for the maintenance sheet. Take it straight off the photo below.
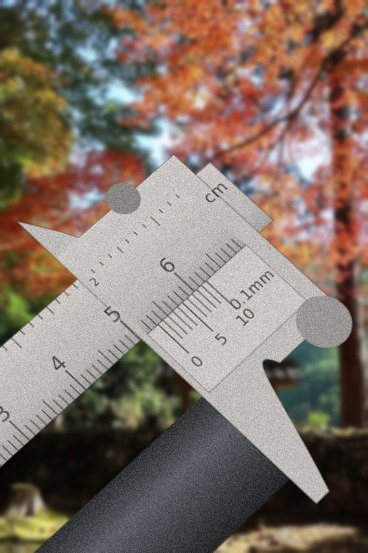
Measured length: 53.2 mm
